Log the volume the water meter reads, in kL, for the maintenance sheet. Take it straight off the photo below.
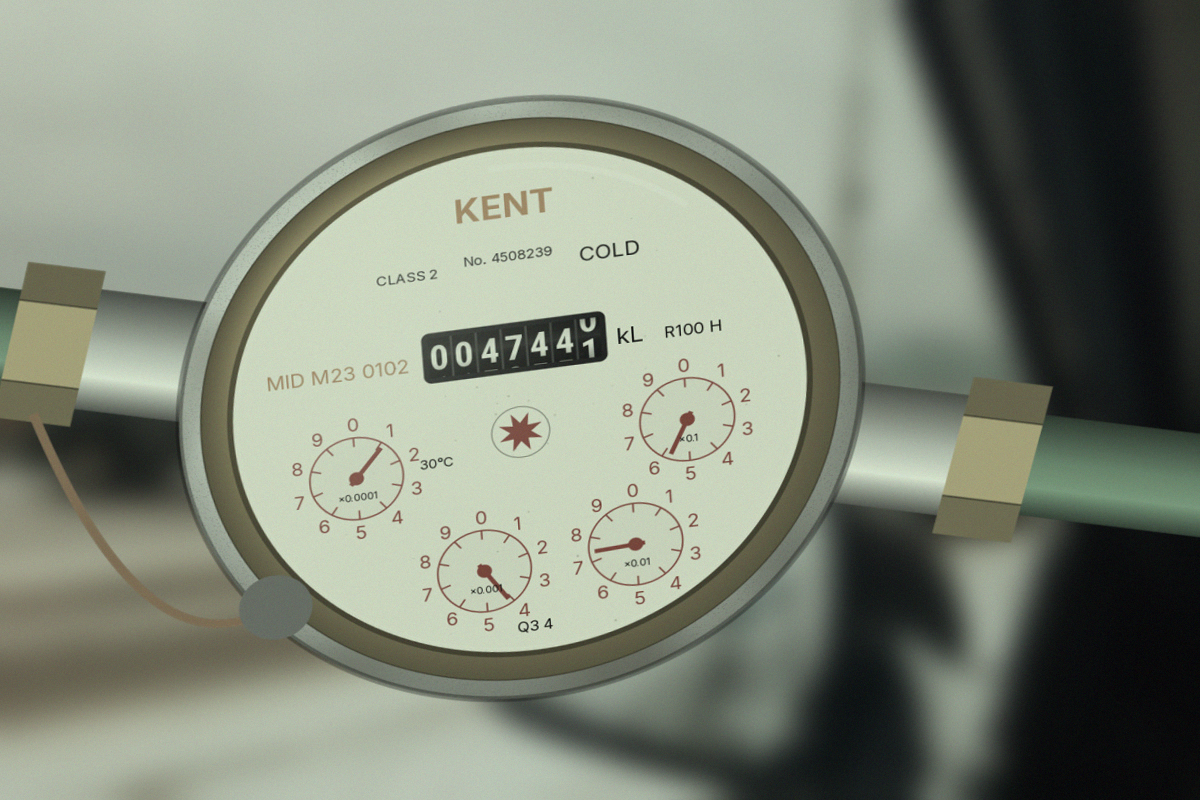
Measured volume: 47440.5741 kL
